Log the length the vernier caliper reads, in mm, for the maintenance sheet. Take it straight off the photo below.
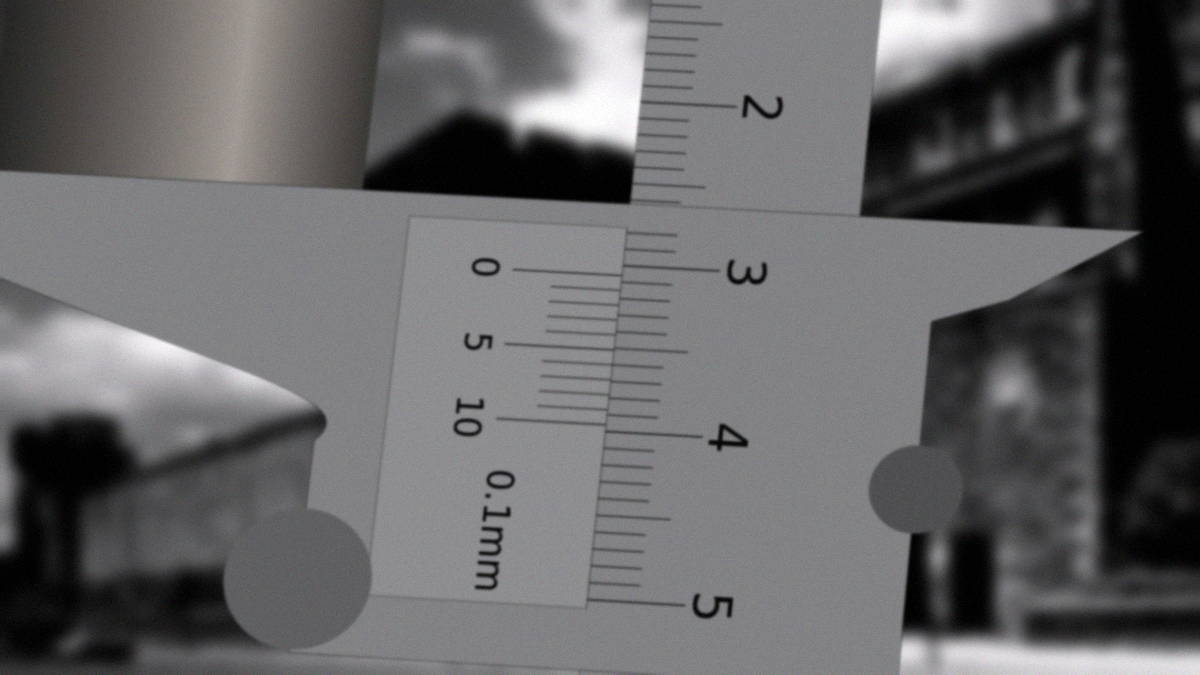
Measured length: 30.6 mm
